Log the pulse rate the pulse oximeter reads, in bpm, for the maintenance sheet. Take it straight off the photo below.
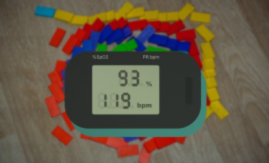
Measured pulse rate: 119 bpm
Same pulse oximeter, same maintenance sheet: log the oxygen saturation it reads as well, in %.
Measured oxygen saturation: 93 %
